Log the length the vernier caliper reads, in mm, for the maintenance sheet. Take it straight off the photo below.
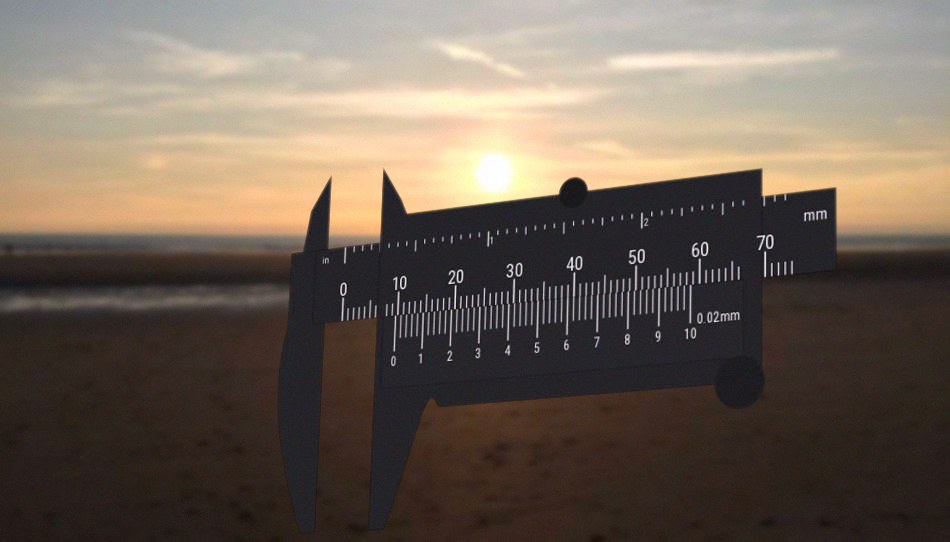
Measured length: 9.6 mm
